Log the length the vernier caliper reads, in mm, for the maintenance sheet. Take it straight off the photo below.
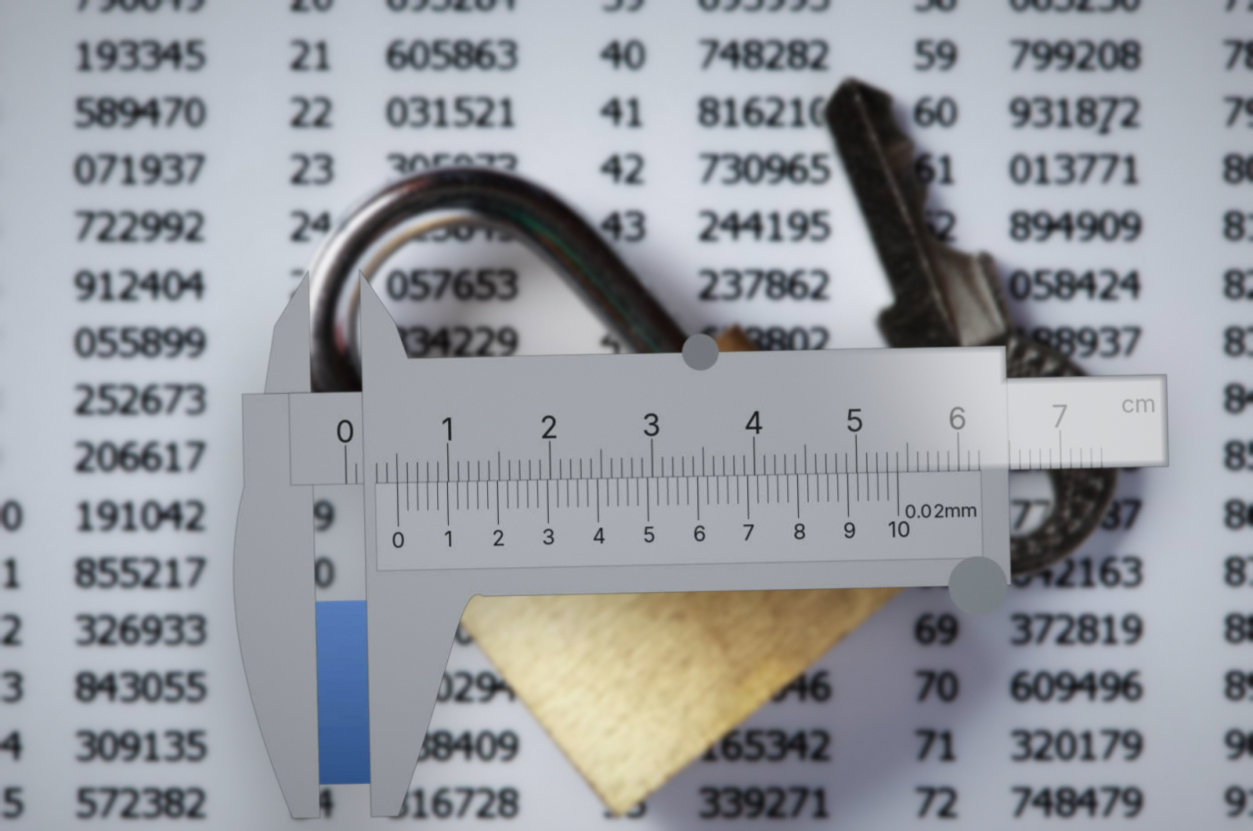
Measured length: 5.0 mm
